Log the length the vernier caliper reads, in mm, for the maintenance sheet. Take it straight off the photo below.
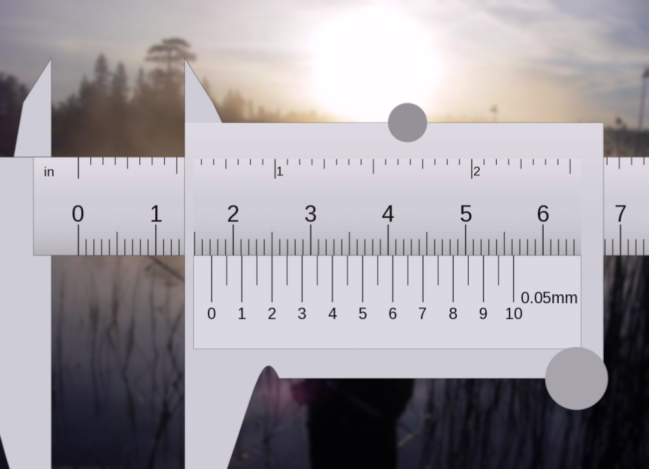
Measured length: 17.2 mm
